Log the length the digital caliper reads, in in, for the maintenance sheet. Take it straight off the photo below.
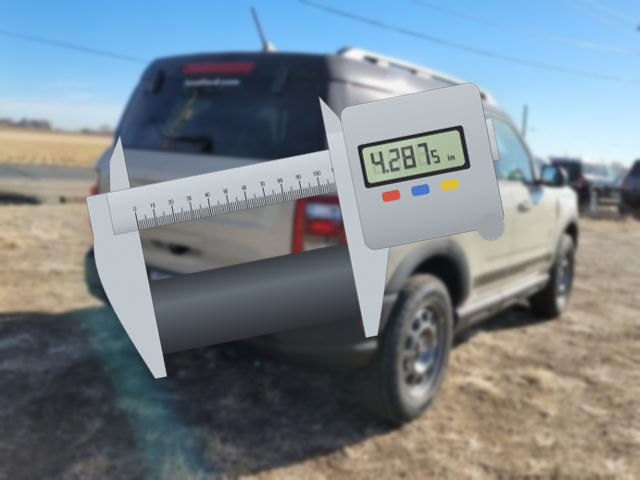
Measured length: 4.2875 in
